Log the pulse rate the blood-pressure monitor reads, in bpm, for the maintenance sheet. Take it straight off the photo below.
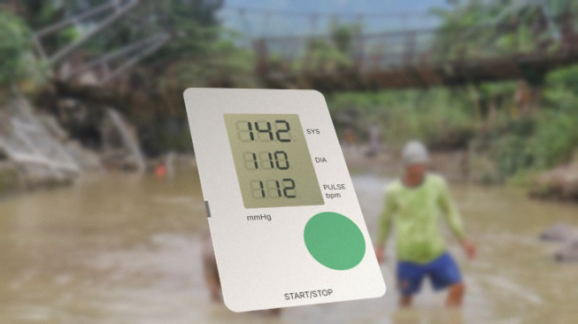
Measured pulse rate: 112 bpm
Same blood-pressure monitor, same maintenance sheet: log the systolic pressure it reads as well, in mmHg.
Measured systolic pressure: 142 mmHg
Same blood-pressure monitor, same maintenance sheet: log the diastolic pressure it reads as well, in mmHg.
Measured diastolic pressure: 110 mmHg
